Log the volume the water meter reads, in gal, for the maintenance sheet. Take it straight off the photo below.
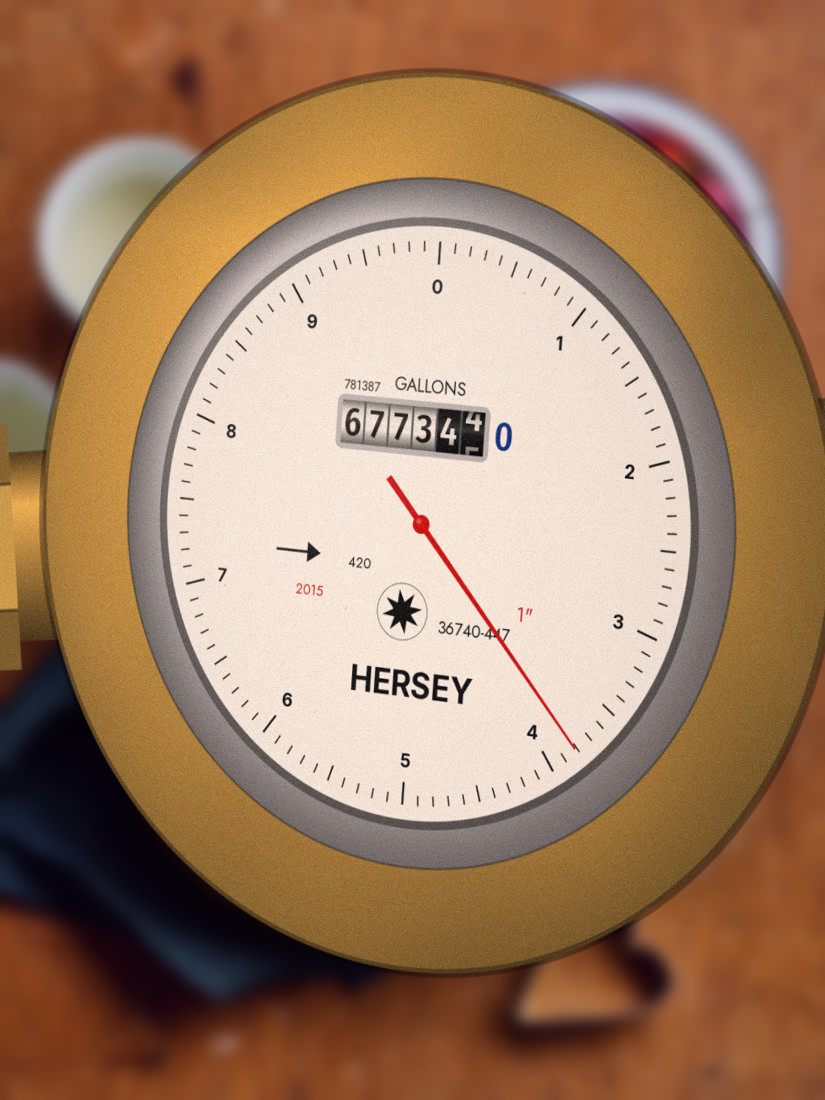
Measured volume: 6773443.8 gal
